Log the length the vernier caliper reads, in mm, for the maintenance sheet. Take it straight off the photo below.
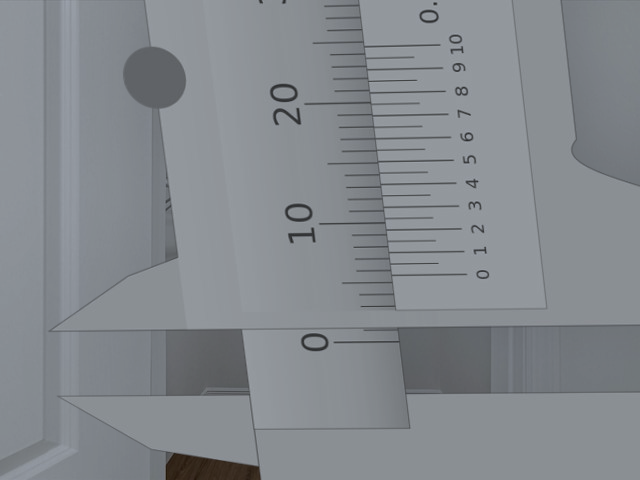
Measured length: 5.6 mm
